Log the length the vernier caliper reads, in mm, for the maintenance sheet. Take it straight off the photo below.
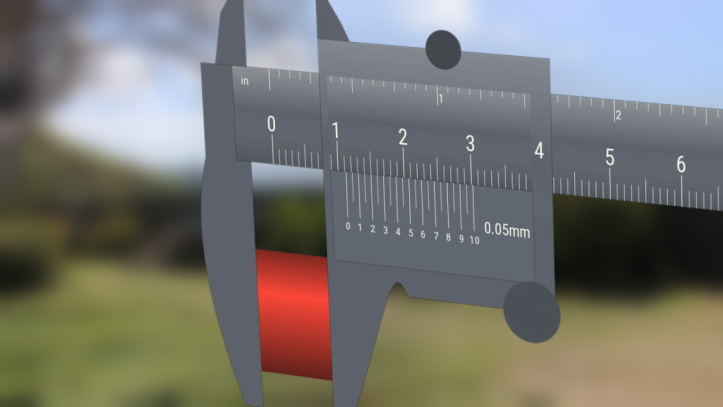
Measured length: 11.2 mm
